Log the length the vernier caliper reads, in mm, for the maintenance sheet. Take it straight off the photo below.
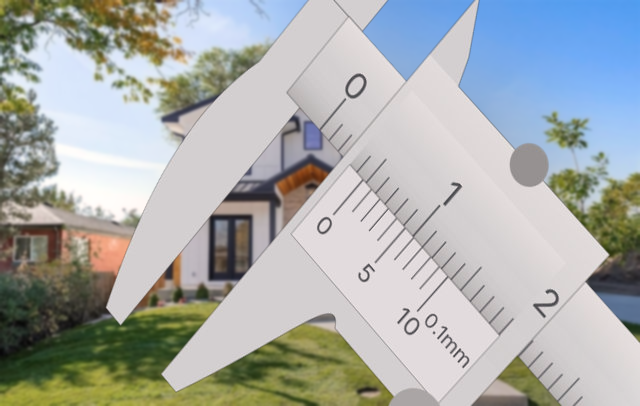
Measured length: 4.7 mm
